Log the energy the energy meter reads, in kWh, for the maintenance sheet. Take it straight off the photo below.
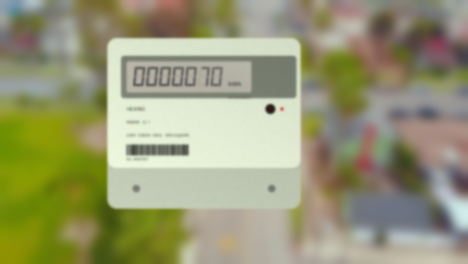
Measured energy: 70 kWh
